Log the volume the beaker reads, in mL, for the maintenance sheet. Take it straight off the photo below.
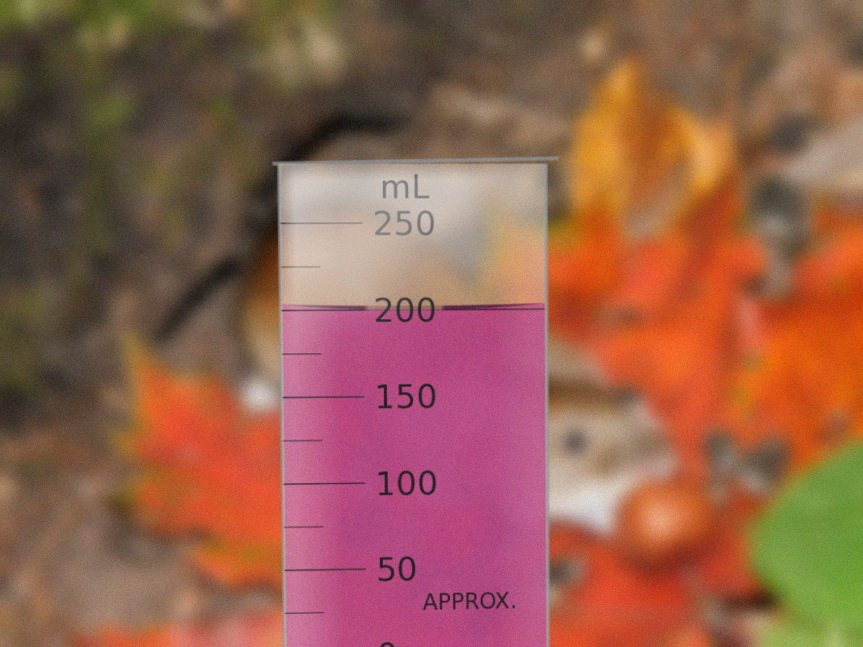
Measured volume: 200 mL
